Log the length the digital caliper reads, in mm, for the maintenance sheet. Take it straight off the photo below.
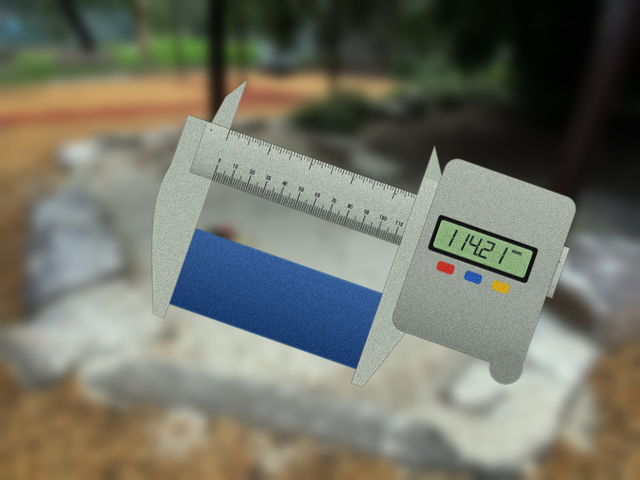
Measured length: 114.21 mm
